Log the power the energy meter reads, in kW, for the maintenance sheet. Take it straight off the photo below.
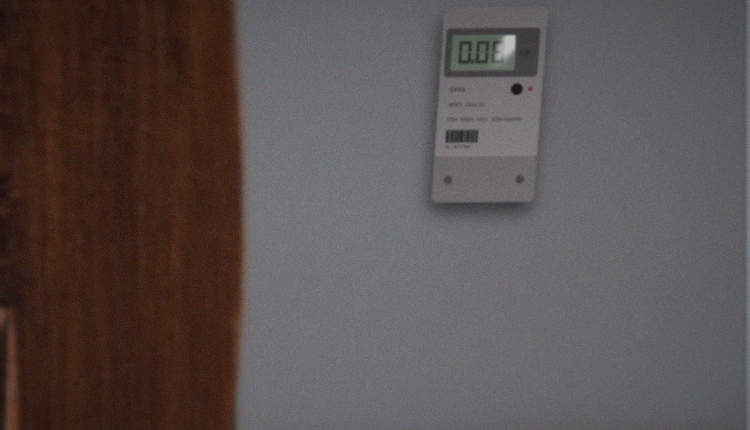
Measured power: 0.08 kW
